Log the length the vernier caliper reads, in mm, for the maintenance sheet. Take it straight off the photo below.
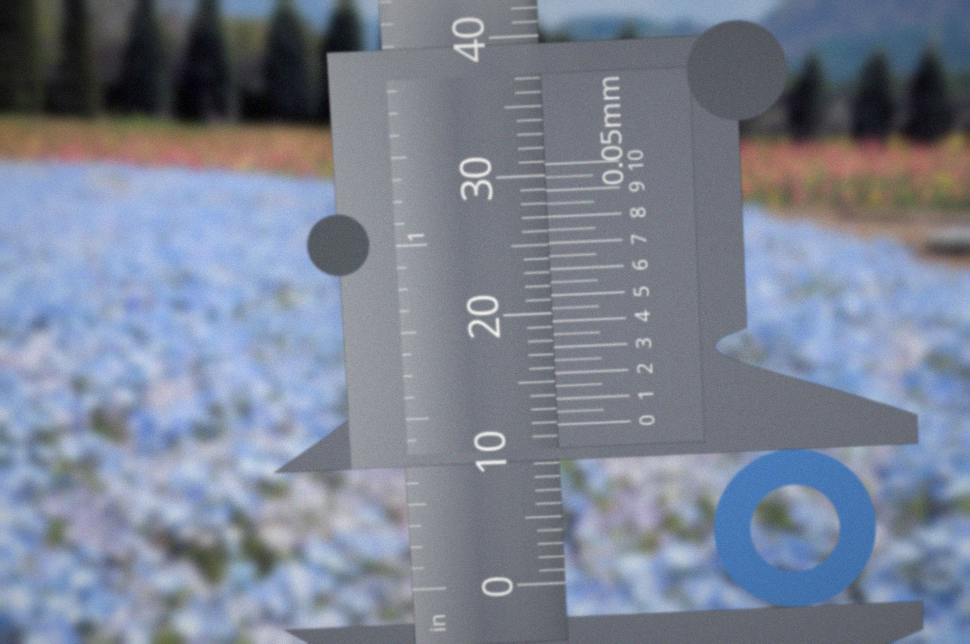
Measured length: 11.8 mm
